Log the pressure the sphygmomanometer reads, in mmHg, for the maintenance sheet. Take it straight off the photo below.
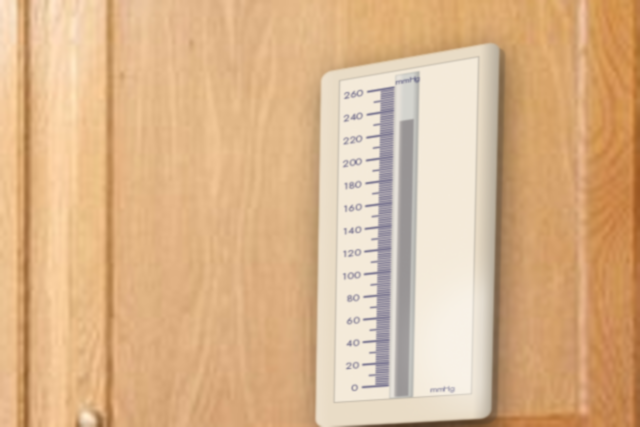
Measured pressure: 230 mmHg
